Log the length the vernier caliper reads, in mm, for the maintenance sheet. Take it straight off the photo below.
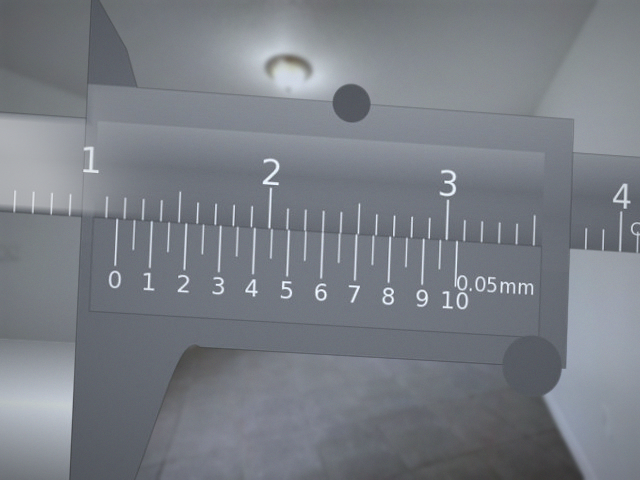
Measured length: 11.6 mm
